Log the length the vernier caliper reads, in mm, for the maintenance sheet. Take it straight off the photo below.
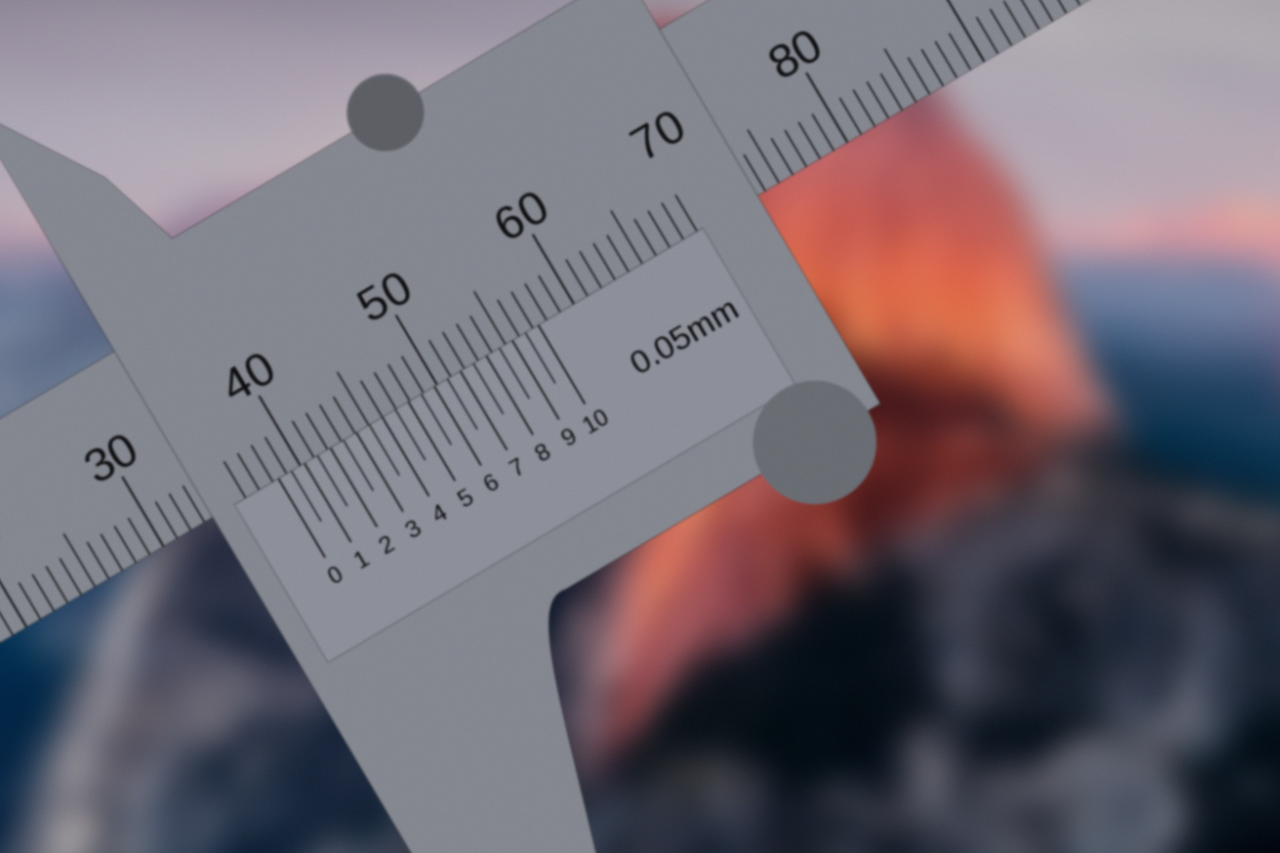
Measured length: 38.4 mm
